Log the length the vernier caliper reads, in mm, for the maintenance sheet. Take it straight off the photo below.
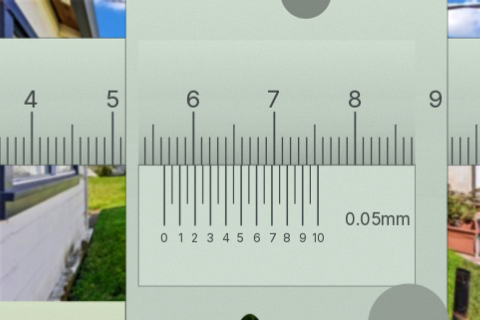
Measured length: 56.4 mm
